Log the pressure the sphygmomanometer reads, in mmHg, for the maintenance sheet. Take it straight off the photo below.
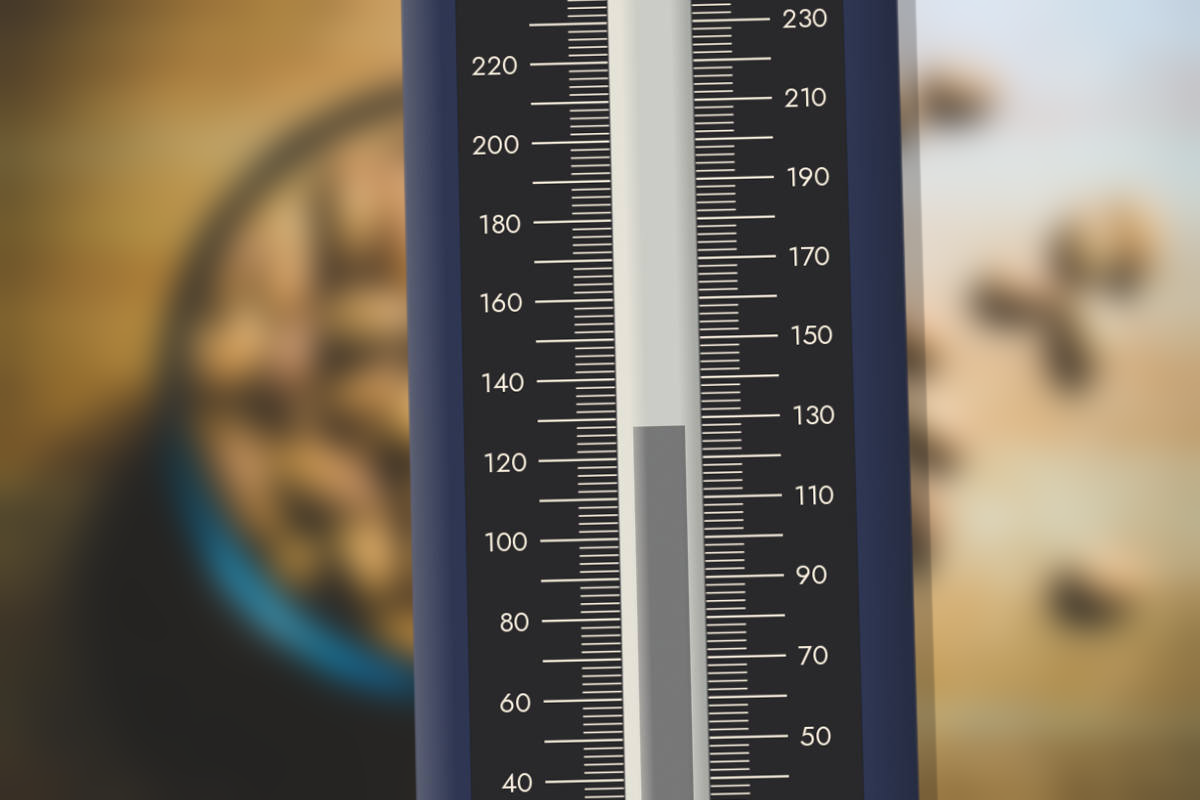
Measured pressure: 128 mmHg
